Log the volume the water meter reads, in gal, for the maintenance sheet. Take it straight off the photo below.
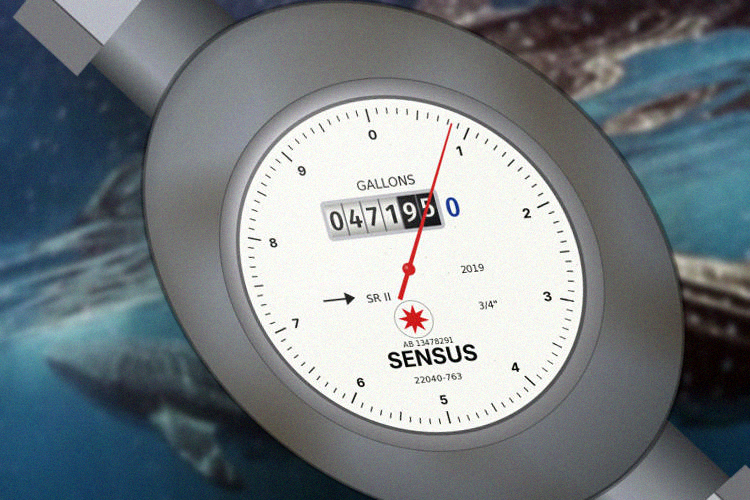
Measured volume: 471950.8 gal
